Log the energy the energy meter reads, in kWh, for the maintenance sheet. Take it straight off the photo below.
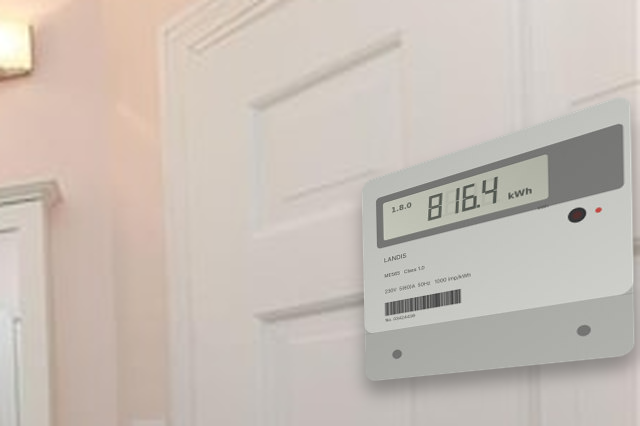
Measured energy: 816.4 kWh
